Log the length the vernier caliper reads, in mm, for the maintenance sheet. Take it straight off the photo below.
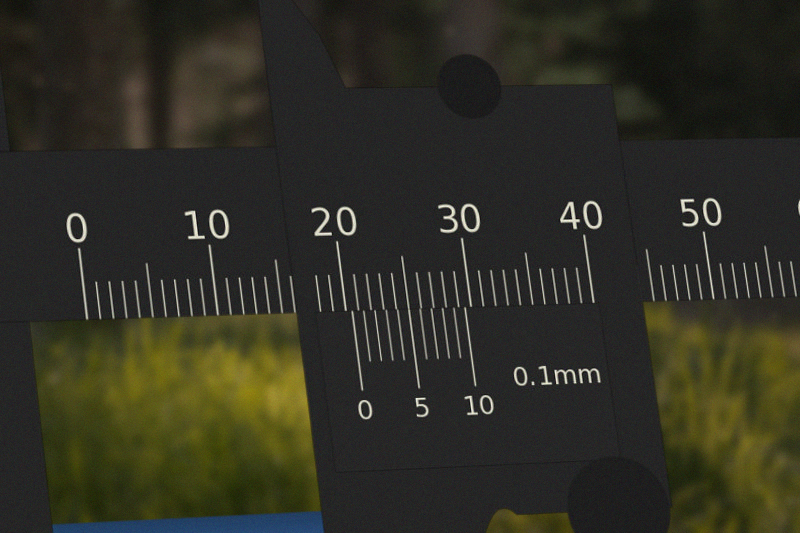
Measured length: 20.5 mm
